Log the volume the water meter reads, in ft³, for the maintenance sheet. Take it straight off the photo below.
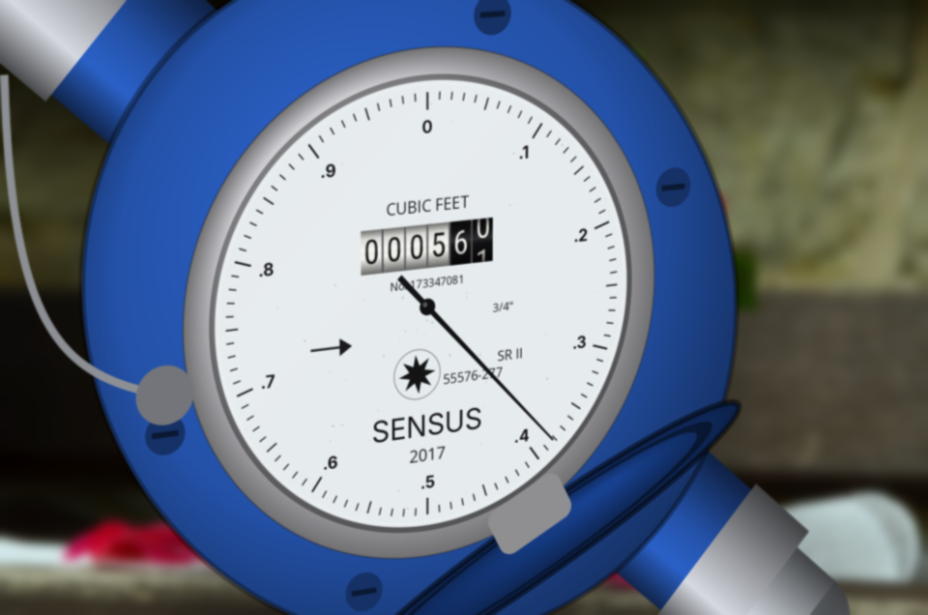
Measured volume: 560.38 ft³
